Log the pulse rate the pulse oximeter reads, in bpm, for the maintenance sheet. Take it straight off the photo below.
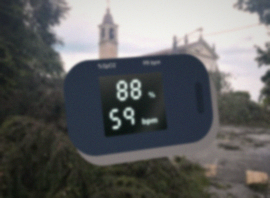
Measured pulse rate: 59 bpm
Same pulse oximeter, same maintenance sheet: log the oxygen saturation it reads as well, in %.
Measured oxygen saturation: 88 %
